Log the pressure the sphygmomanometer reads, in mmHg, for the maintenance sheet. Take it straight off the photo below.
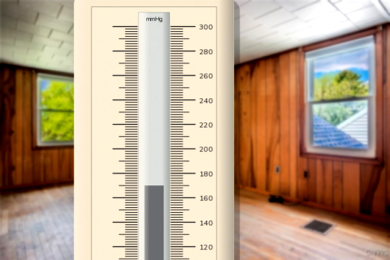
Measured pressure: 170 mmHg
